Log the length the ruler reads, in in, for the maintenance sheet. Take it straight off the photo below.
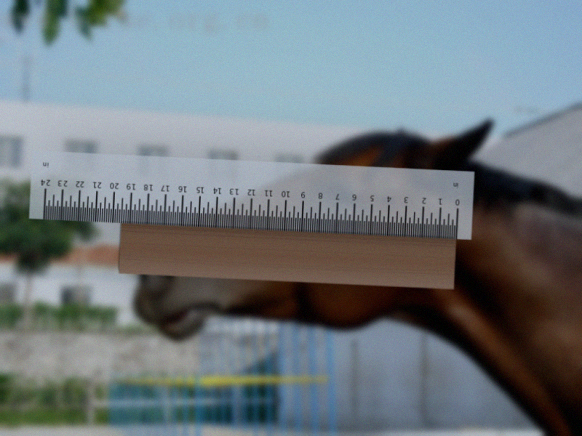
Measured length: 19.5 in
